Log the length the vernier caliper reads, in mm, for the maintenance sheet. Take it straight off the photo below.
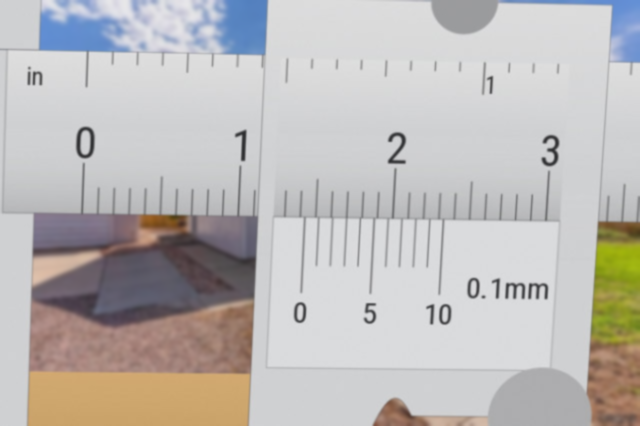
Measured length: 14.3 mm
